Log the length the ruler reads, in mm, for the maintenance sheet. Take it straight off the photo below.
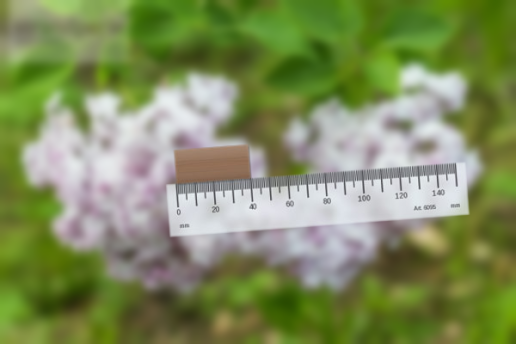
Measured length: 40 mm
